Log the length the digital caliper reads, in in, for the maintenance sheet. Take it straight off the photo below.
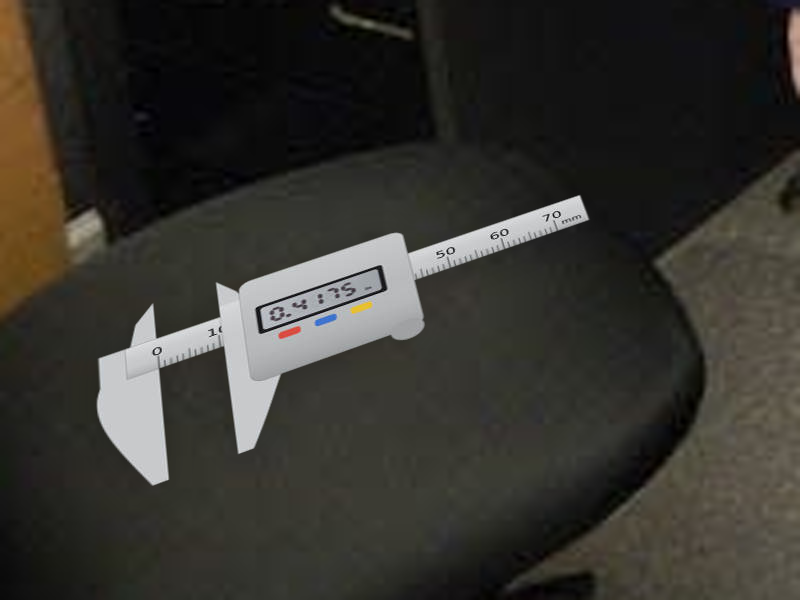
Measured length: 0.4175 in
